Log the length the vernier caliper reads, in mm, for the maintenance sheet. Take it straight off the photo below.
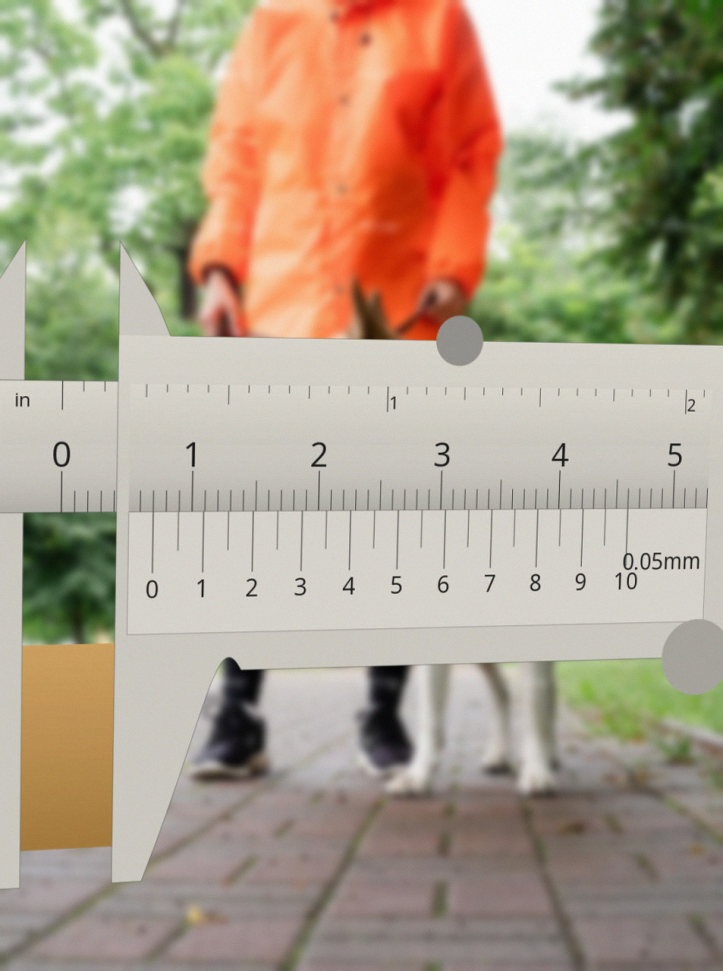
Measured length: 7.0 mm
